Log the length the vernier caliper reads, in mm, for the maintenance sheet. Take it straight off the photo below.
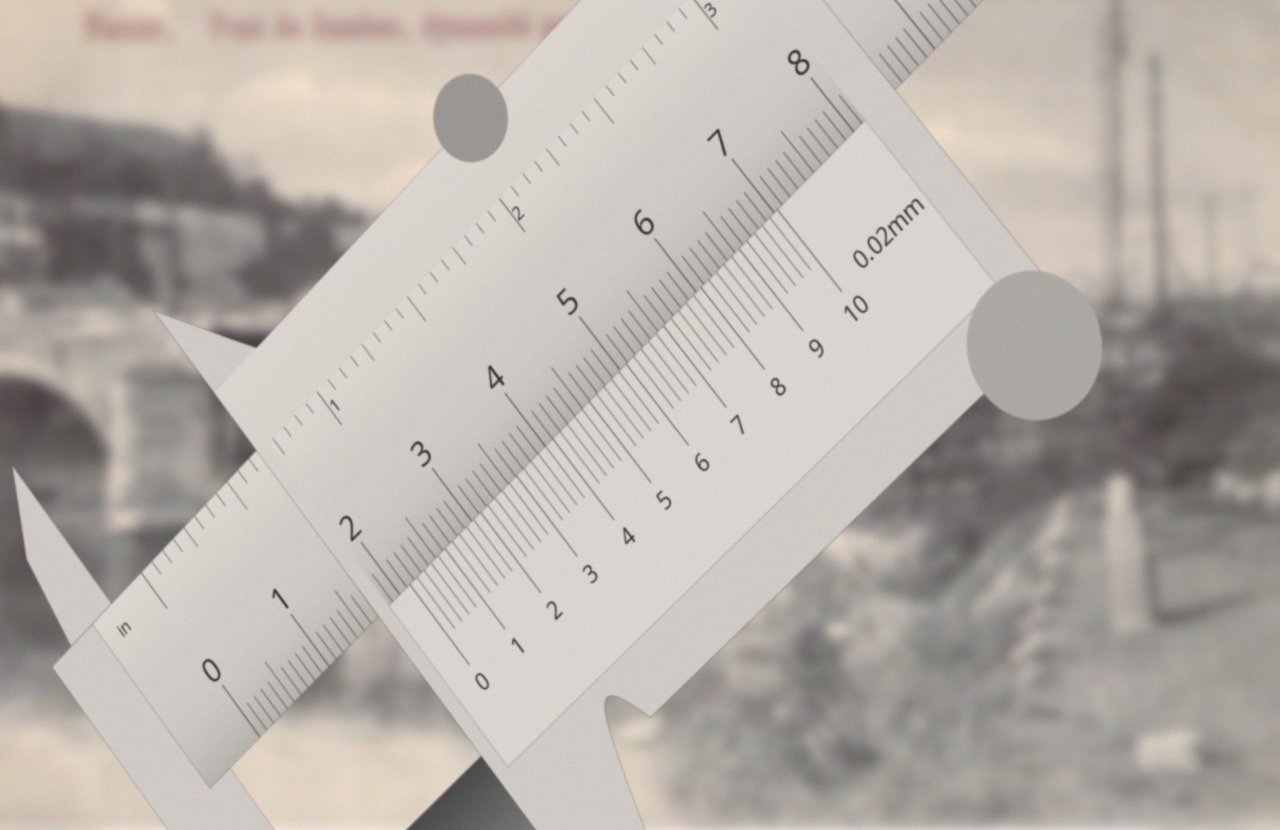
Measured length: 21.4 mm
